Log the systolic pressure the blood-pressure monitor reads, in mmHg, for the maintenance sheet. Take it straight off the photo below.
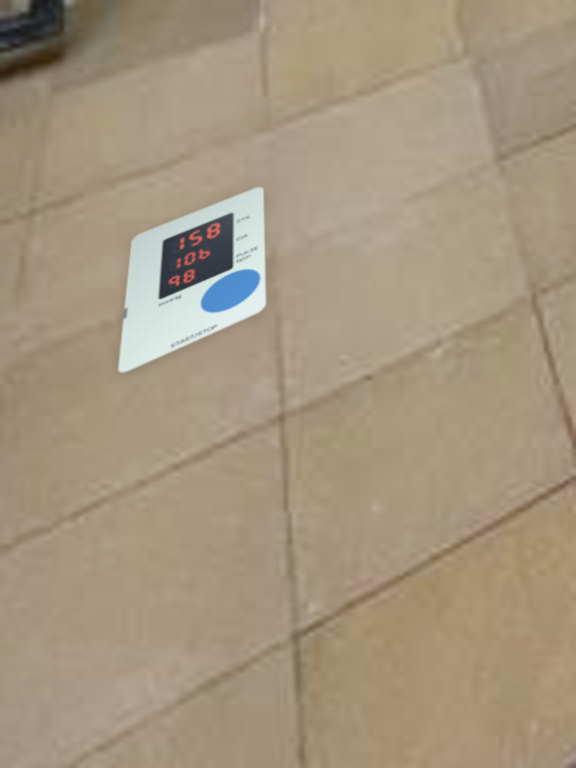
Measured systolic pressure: 158 mmHg
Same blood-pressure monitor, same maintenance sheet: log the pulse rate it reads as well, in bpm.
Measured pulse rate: 98 bpm
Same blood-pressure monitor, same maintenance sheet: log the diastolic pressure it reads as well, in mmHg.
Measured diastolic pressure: 106 mmHg
